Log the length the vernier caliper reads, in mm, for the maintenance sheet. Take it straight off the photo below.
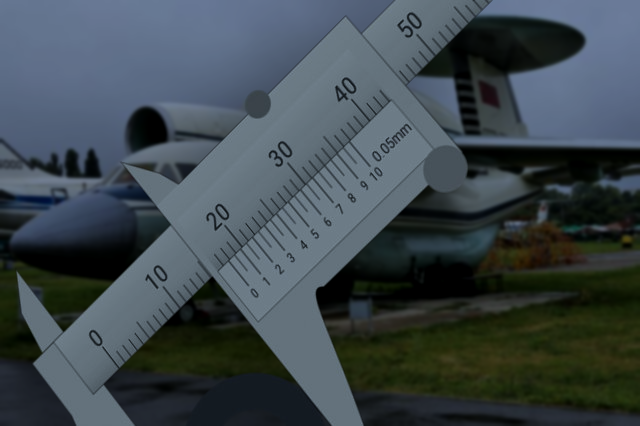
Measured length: 17.8 mm
